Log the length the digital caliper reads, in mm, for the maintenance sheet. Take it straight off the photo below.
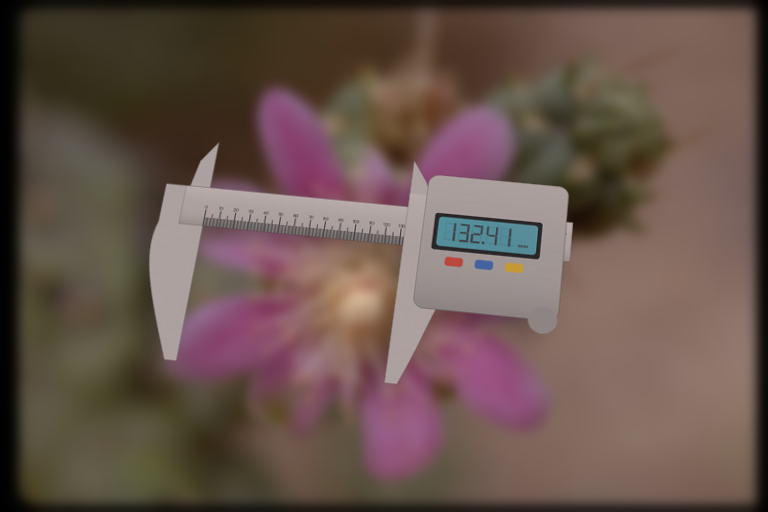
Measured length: 132.41 mm
